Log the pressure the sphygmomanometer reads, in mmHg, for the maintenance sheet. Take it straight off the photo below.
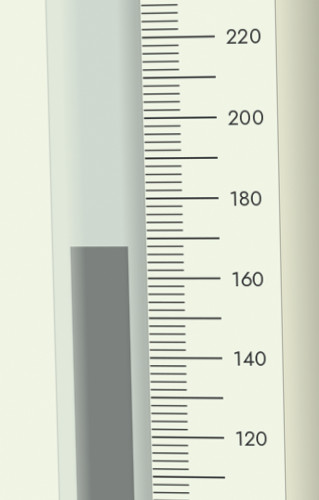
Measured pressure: 168 mmHg
